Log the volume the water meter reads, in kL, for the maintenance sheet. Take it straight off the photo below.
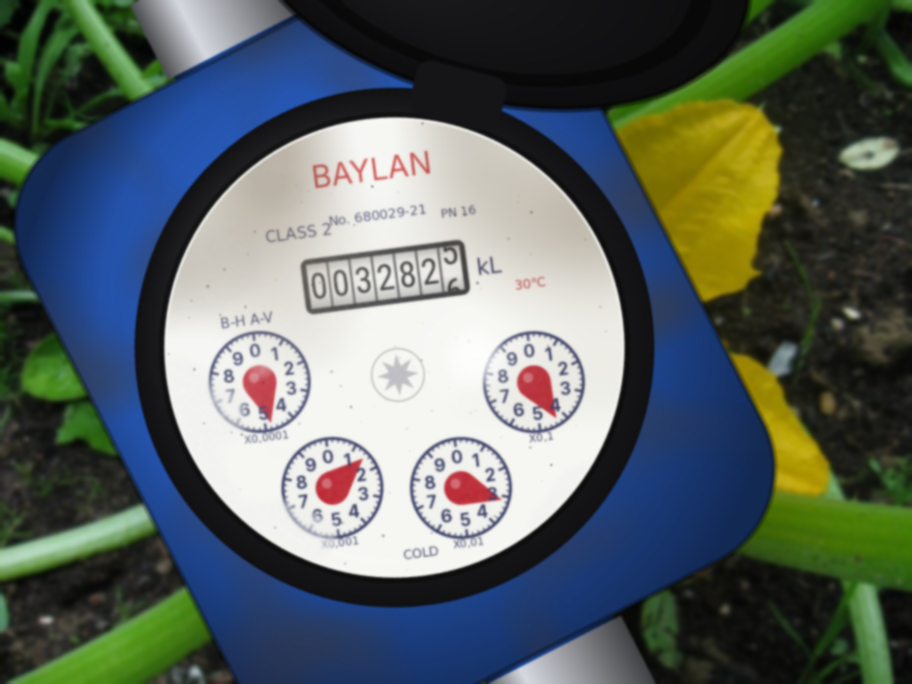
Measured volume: 32825.4314 kL
